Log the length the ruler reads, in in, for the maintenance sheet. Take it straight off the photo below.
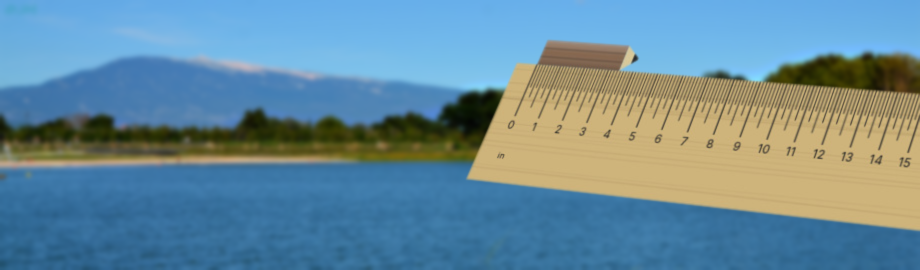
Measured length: 4 in
